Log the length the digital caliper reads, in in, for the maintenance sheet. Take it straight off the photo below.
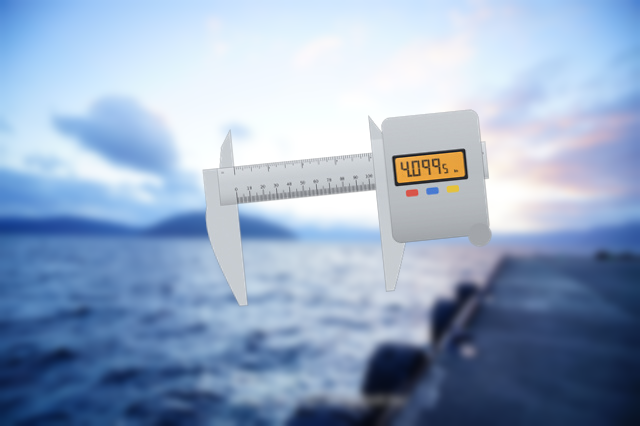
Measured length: 4.0995 in
